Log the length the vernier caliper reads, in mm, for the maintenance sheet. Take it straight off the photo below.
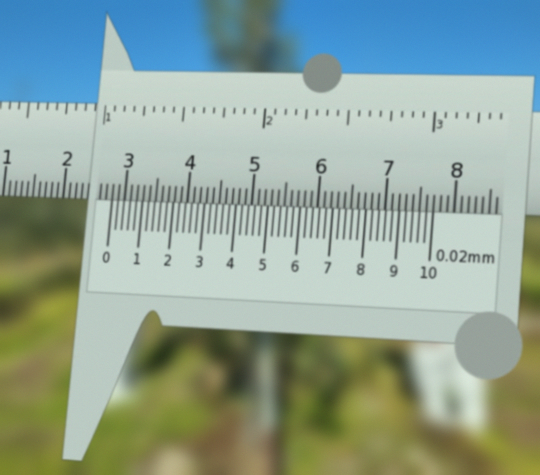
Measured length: 28.0 mm
